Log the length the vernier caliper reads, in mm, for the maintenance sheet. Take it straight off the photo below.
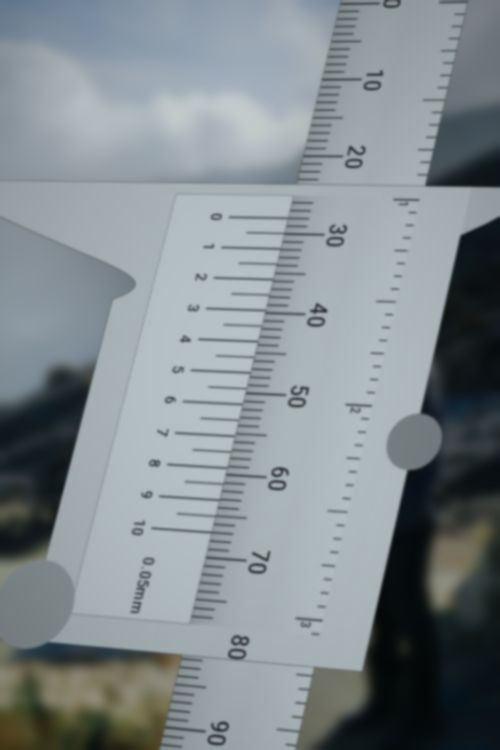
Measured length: 28.0 mm
